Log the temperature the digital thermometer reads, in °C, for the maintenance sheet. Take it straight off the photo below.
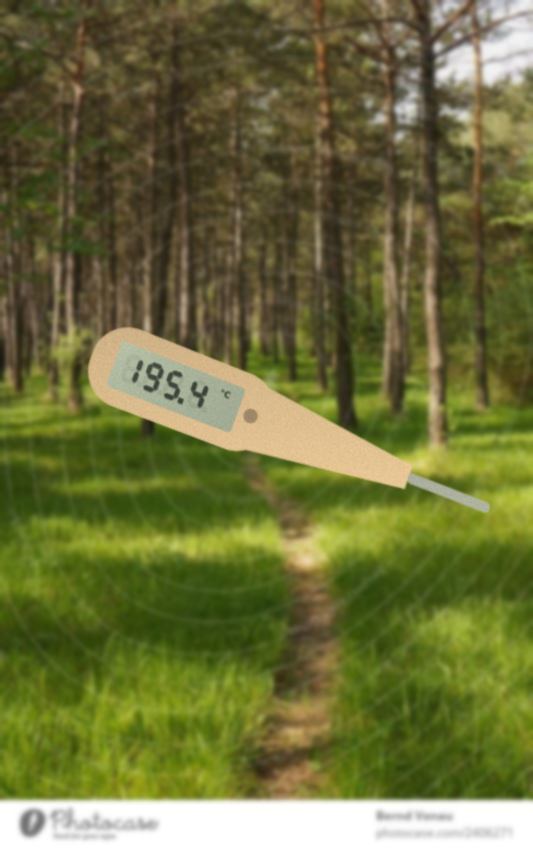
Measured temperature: 195.4 °C
